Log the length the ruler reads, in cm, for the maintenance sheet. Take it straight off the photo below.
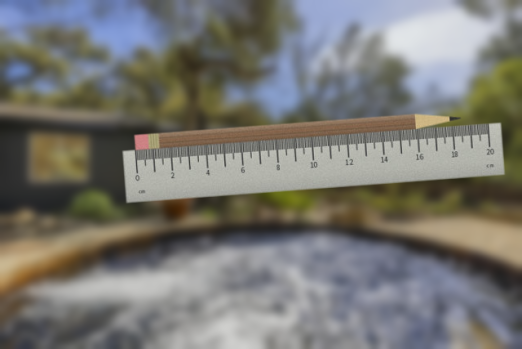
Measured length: 18.5 cm
